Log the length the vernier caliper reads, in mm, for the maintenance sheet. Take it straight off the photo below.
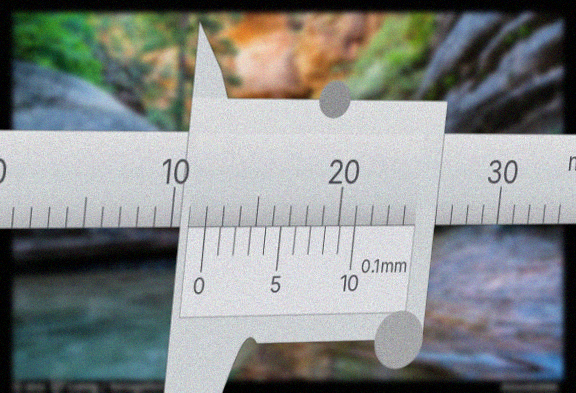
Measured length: 12.0 mm
